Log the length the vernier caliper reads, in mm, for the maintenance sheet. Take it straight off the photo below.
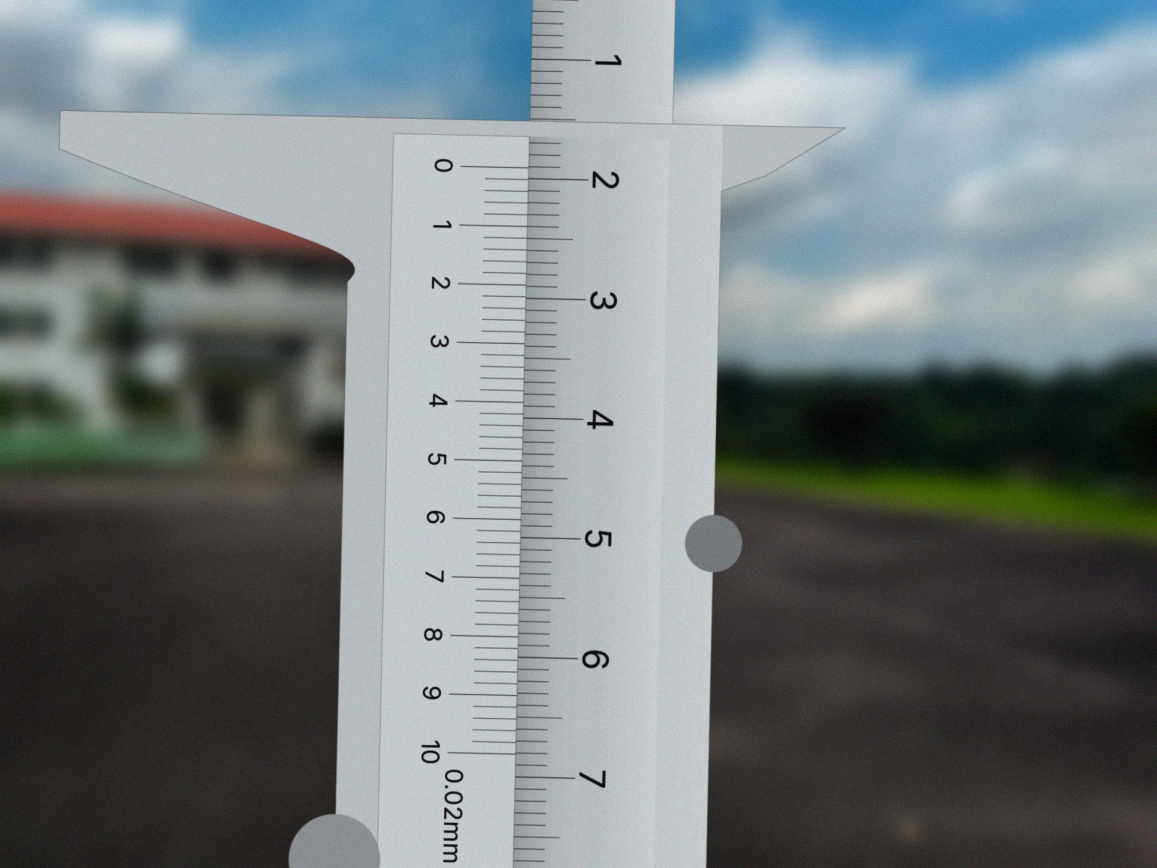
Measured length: 19.1 mm
